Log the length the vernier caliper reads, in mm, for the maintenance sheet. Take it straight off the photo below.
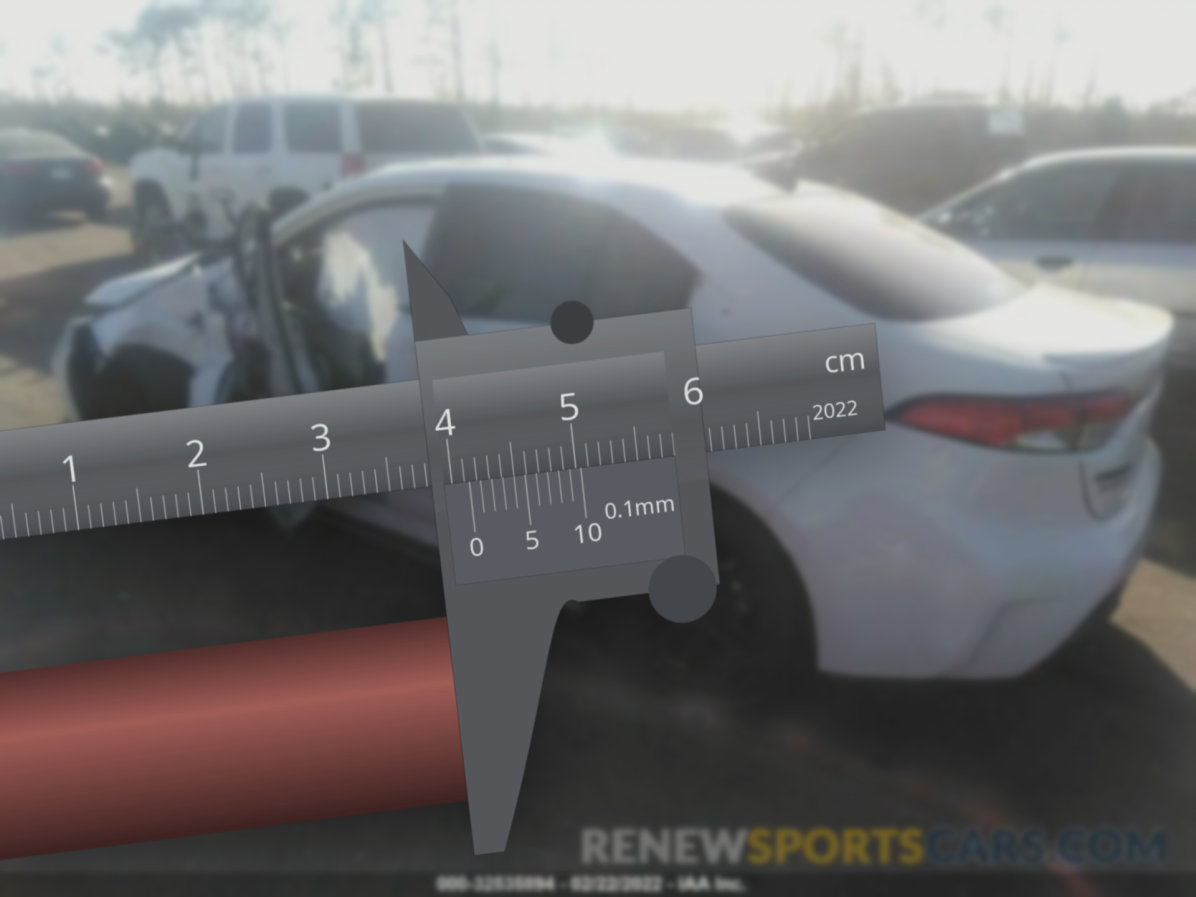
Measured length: 41.4 mm
